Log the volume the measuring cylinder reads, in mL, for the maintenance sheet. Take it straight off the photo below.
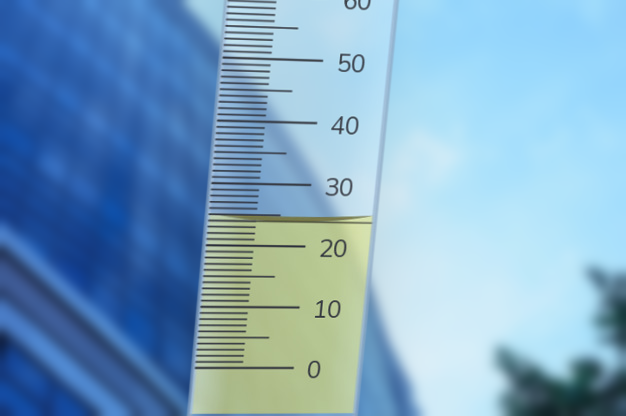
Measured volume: 24 mL
